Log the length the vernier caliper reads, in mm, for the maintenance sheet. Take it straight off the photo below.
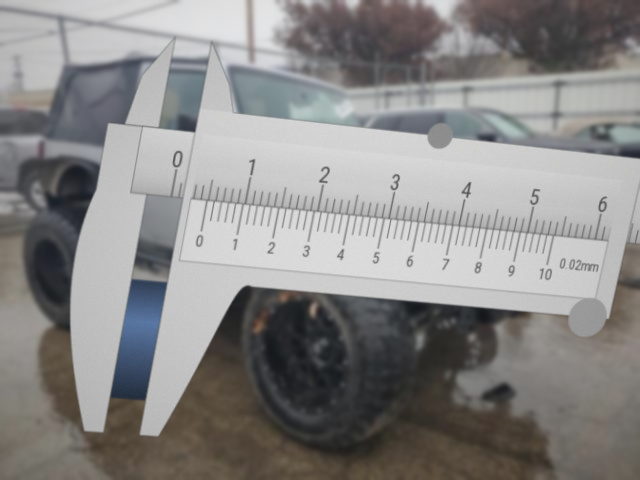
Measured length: 4.8 mm
